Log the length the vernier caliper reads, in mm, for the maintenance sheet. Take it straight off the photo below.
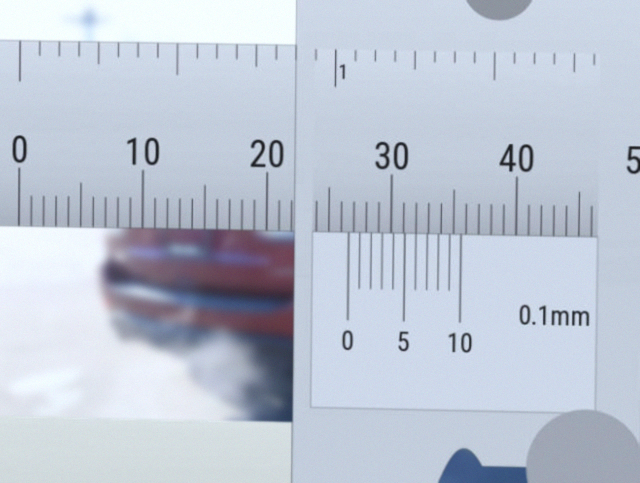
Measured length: 26.6 mm
